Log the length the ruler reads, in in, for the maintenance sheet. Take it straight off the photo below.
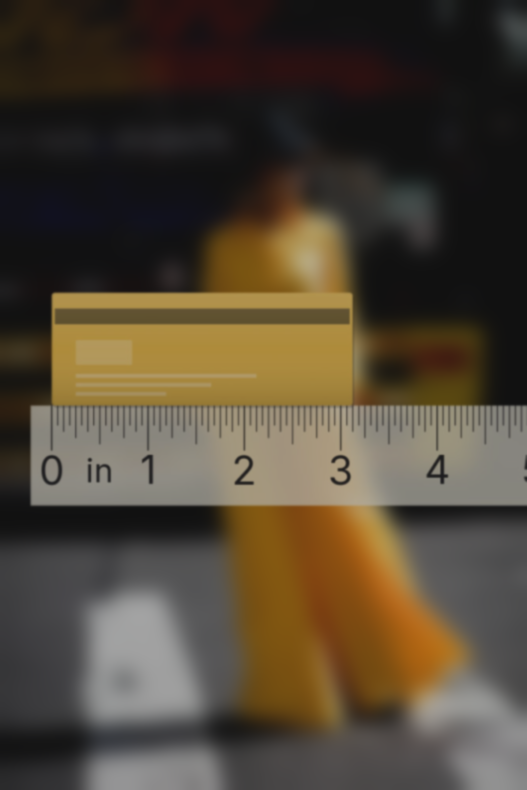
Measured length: 3.125 in
